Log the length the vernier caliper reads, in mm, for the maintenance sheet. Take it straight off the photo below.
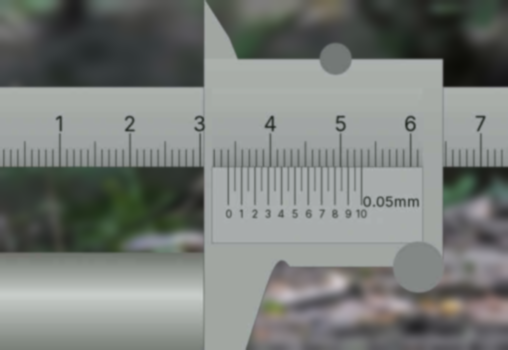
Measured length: 34.0 mm
